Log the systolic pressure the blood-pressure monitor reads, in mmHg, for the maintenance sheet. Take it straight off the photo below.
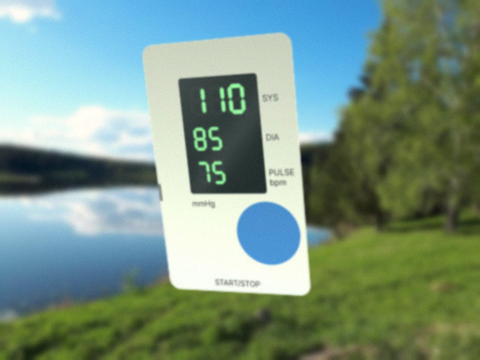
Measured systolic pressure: 110 mmHg
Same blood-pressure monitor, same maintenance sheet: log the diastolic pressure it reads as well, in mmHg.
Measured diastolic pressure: 85 mmHg
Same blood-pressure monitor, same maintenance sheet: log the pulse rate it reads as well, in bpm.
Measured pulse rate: 75 bpm
